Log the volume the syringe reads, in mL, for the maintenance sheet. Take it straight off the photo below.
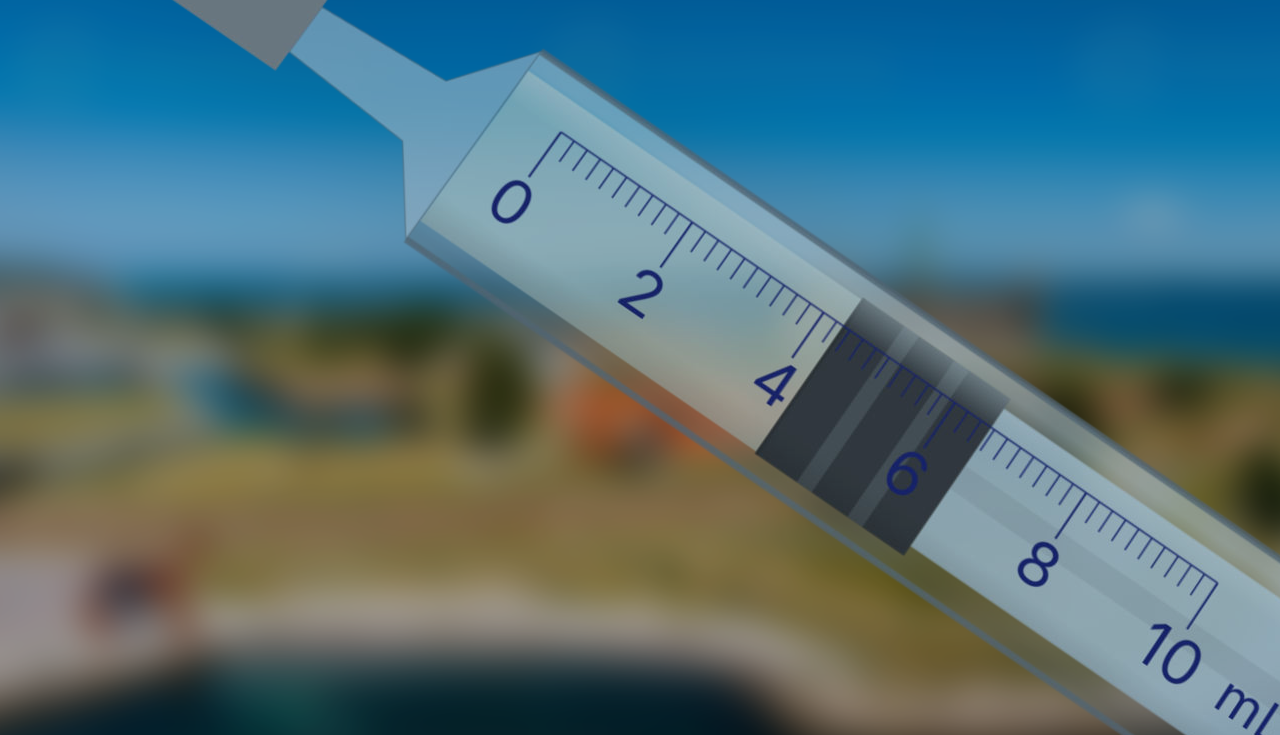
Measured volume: 4.3 mL
